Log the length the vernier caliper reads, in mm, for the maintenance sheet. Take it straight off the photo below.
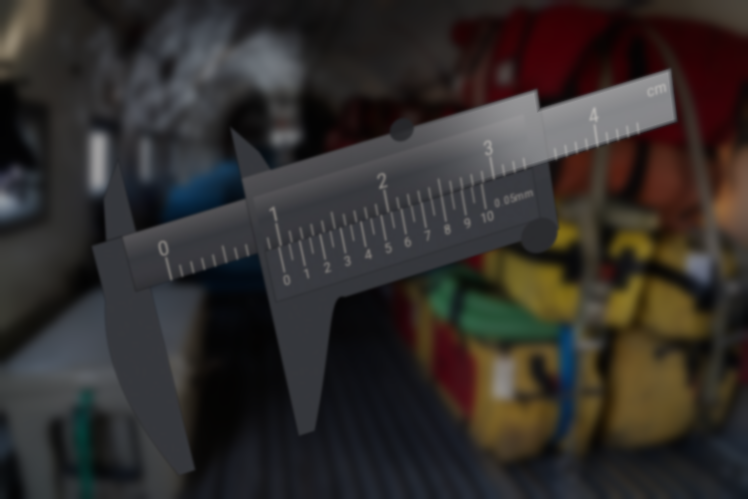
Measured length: 9.8 mm
